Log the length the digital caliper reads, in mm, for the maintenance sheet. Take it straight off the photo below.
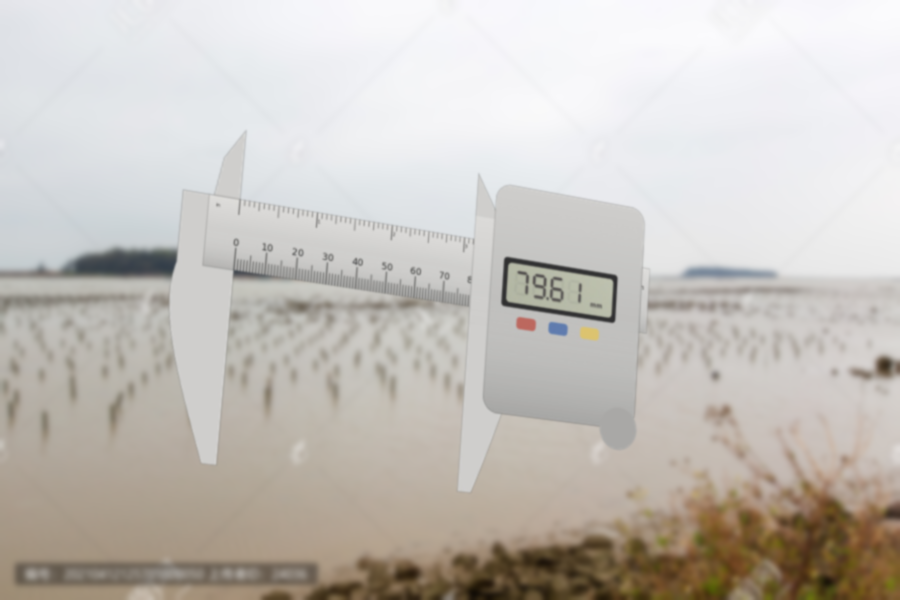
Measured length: 79.61 mm
